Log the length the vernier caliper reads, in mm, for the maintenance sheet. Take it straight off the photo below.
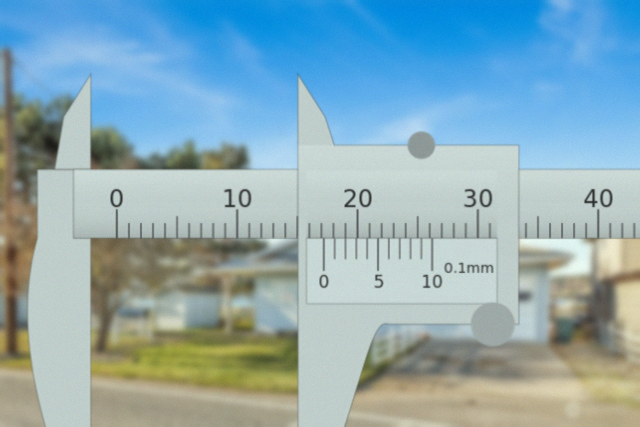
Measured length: 17.2 mm
